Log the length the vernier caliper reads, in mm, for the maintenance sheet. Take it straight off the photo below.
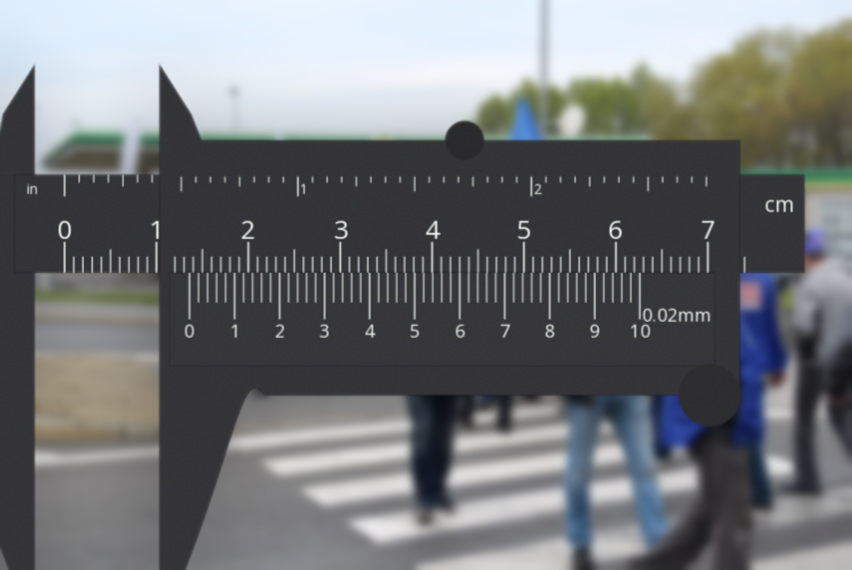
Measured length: 13.6 mm
